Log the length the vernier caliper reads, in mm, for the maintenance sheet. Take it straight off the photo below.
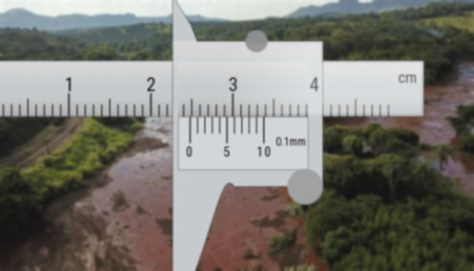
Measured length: 24.8 mm
